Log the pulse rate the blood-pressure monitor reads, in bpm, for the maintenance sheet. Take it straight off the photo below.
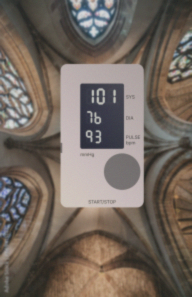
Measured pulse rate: 93 bpm
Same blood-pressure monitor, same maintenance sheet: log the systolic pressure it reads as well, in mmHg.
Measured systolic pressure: 101 mmHg
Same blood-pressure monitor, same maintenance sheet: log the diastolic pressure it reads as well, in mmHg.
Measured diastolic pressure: 76 mmHg
